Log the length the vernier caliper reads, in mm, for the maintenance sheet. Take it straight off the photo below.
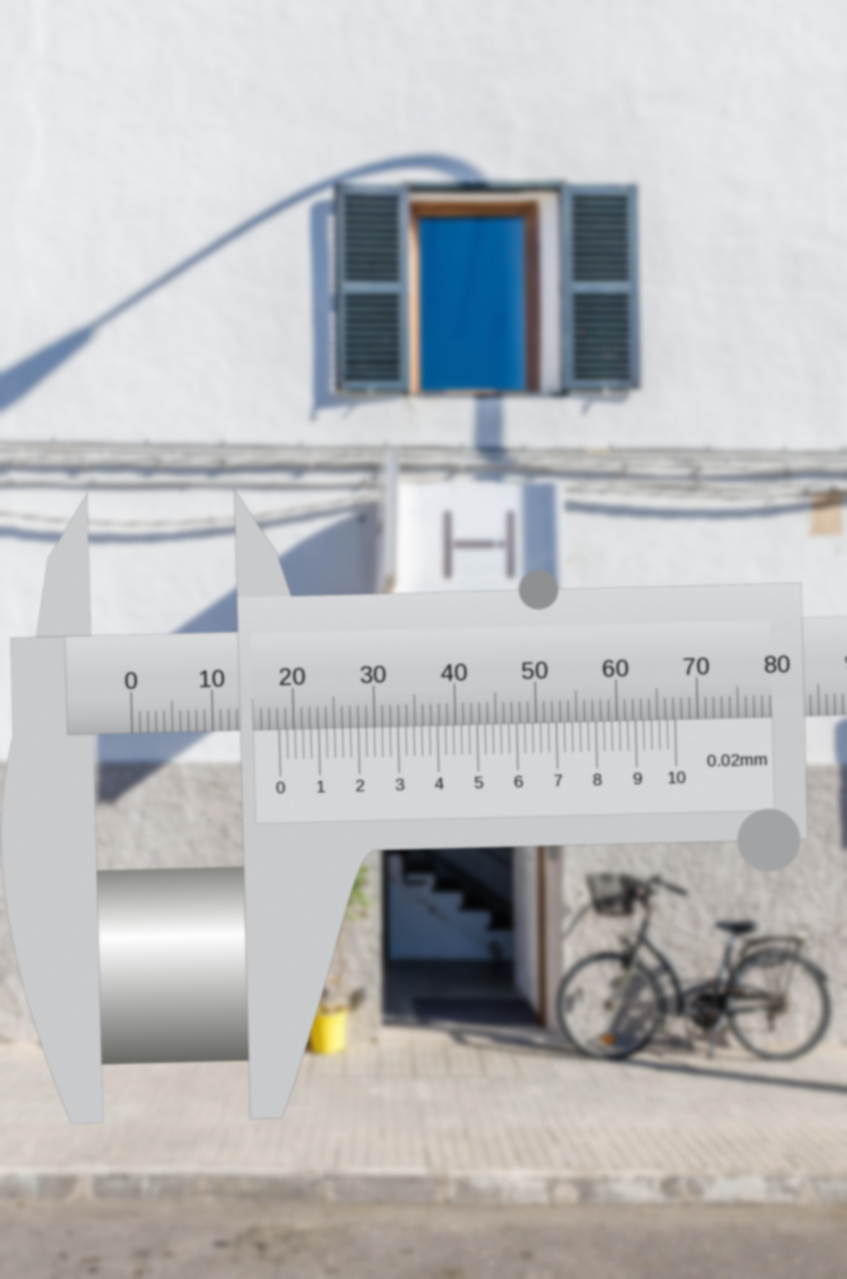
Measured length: 18.2 mm
